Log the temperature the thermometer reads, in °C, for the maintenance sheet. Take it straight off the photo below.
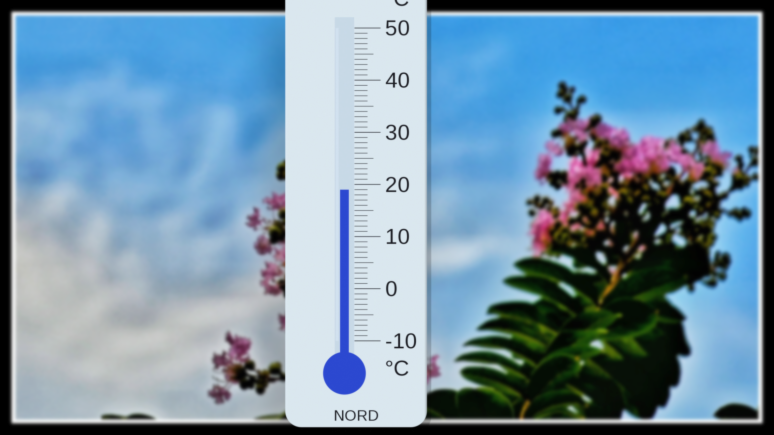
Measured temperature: 19 °C
